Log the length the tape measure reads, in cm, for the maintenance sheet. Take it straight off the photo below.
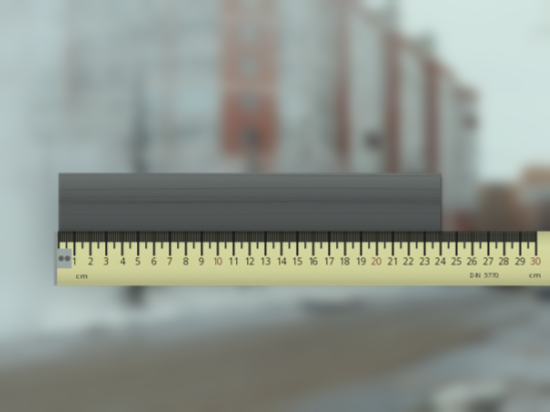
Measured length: 24 cm
